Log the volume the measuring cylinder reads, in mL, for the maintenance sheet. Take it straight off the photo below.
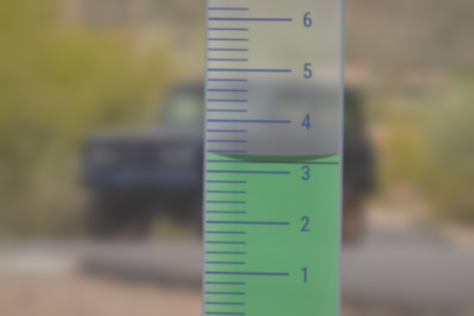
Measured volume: 3.2 mL
